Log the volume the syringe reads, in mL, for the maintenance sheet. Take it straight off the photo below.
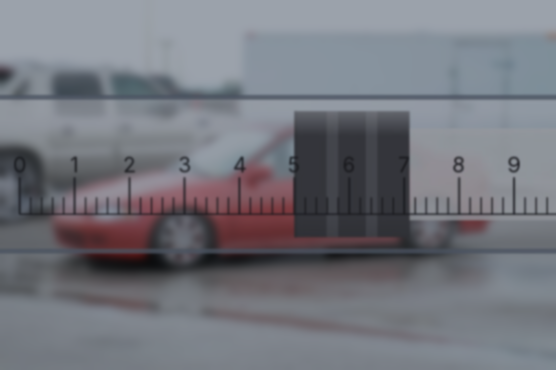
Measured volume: 5 mL
